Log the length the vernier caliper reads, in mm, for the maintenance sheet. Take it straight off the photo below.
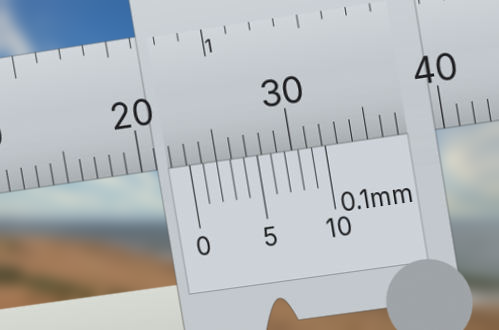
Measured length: 23.2 mm
